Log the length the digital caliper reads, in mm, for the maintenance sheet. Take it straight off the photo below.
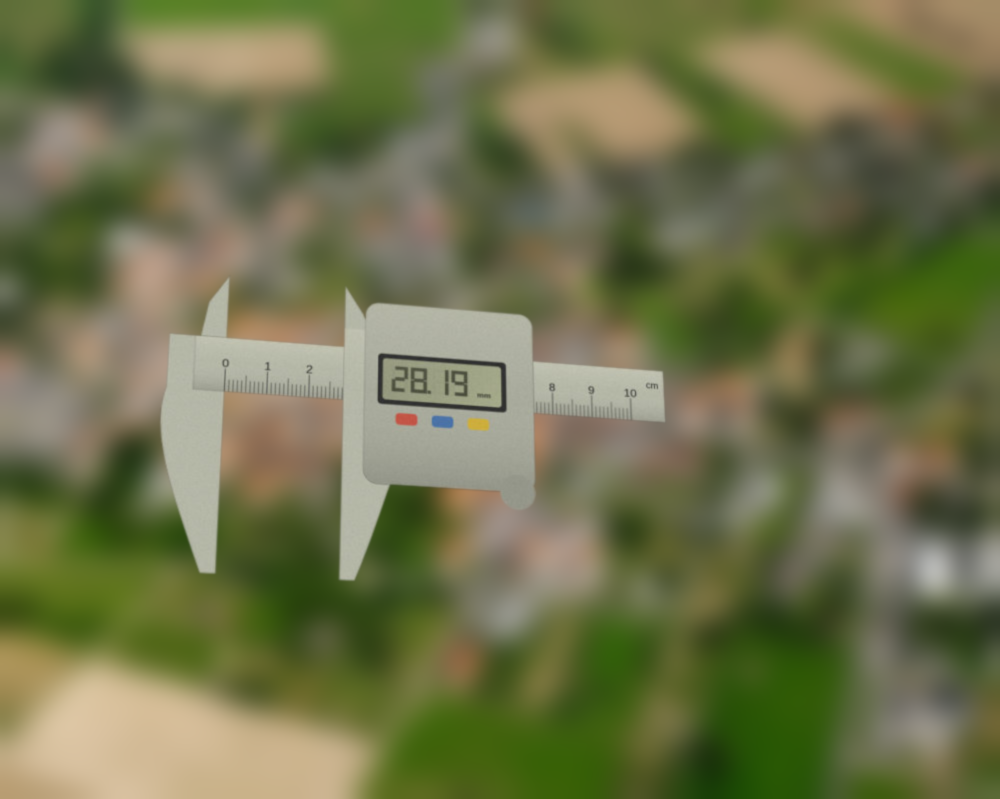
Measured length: 28.19 mm
